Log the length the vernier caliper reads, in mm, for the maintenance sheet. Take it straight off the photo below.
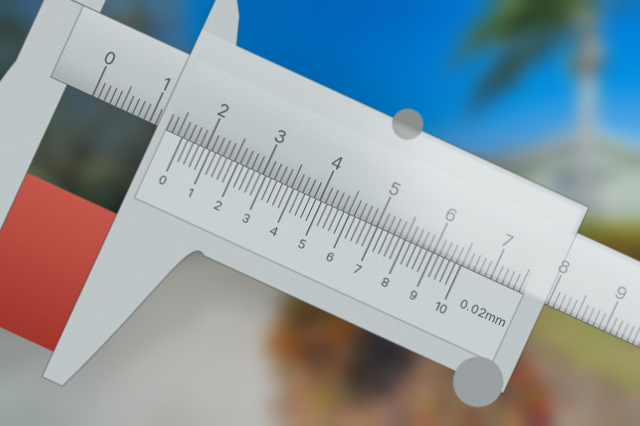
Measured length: 15.8 mm
